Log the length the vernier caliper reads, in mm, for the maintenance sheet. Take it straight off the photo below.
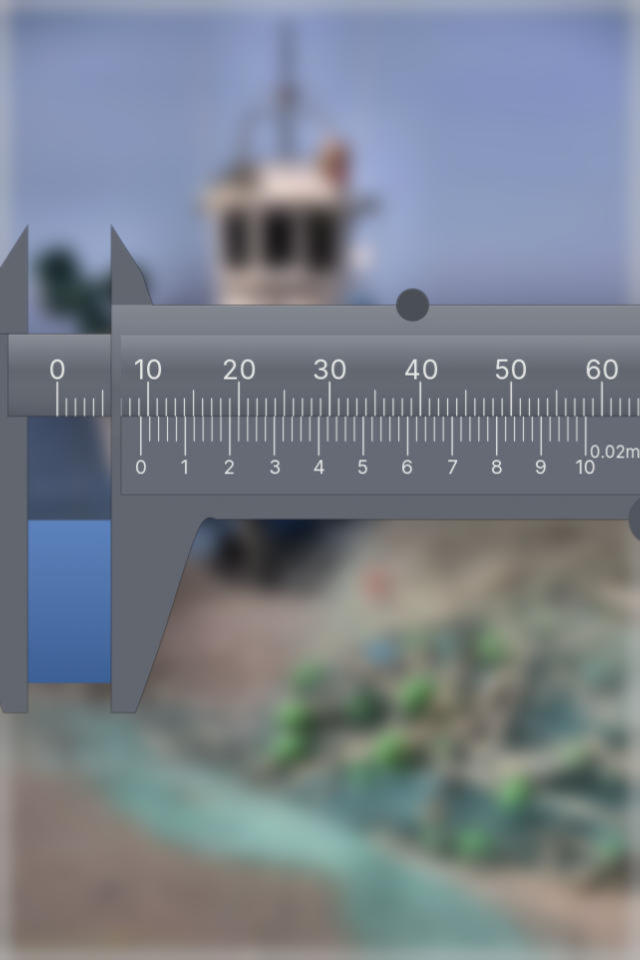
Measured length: 9.2 mm
